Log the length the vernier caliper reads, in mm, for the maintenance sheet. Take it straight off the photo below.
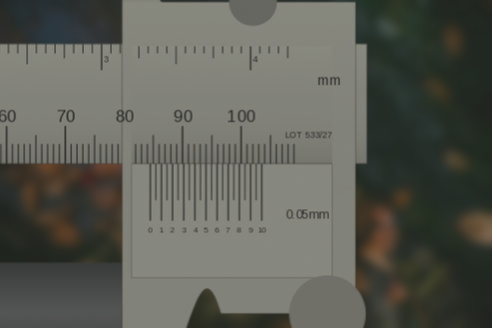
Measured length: 84.5 mm
